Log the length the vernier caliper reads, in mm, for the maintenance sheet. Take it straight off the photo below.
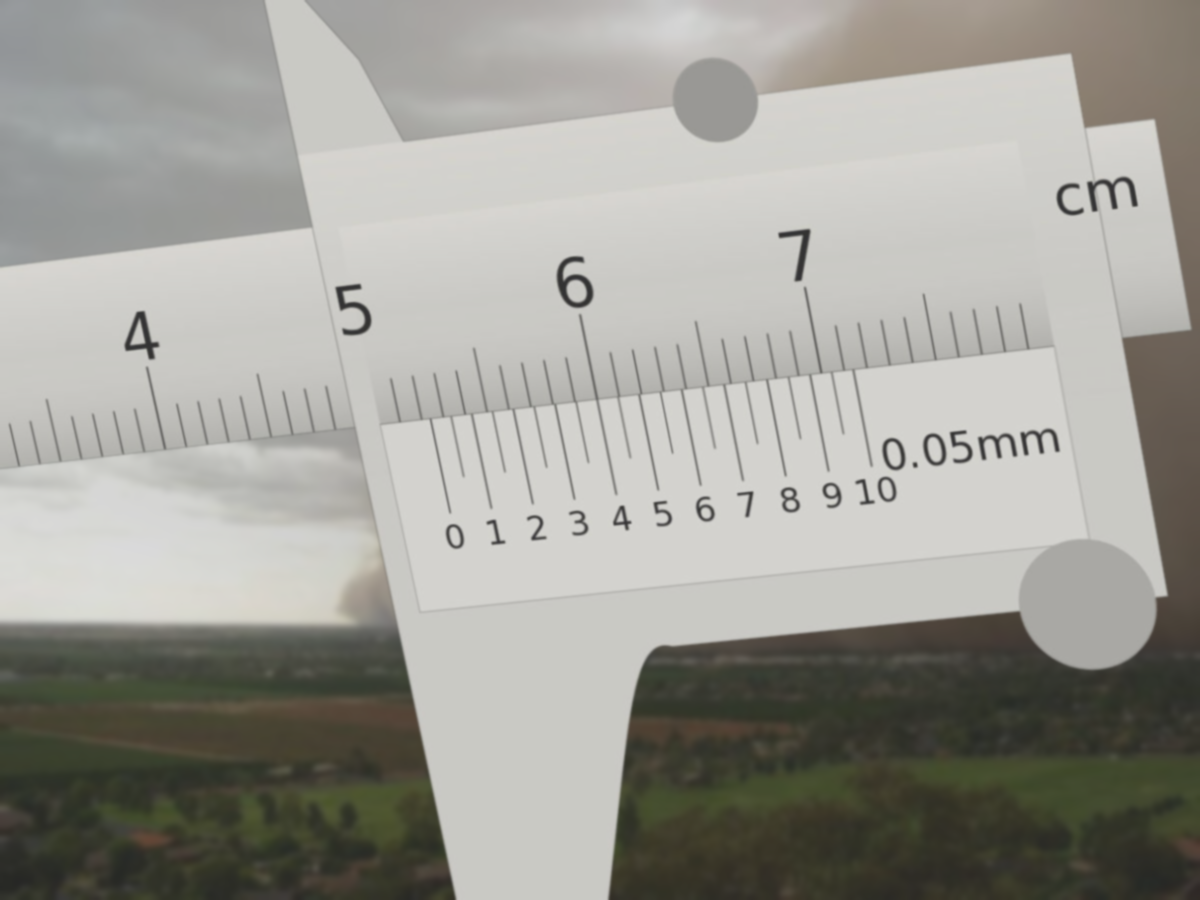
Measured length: 52.4 mm
